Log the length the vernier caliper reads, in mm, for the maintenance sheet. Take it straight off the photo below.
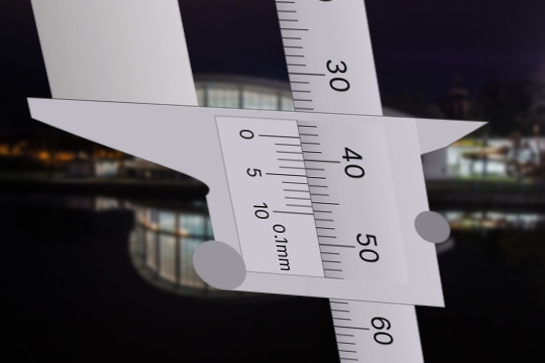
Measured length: 37.4 mm
